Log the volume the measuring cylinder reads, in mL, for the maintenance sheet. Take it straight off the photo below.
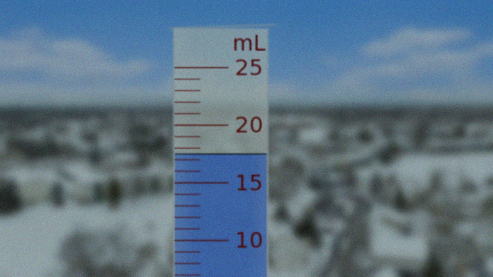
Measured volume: 17.5 mL
